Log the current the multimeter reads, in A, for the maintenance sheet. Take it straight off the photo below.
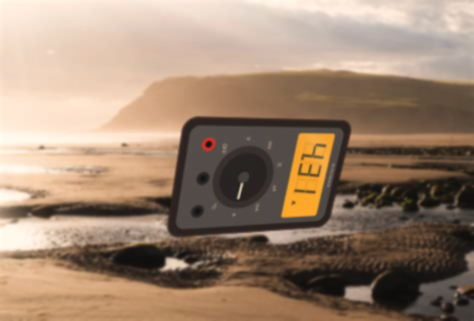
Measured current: 4.31 A
